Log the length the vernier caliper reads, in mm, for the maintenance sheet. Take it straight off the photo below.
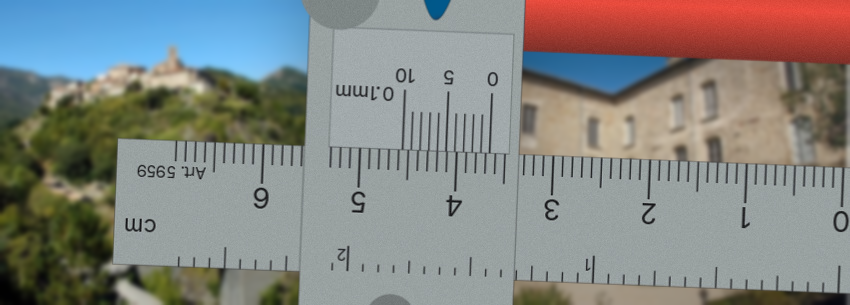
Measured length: 36.6 mm
